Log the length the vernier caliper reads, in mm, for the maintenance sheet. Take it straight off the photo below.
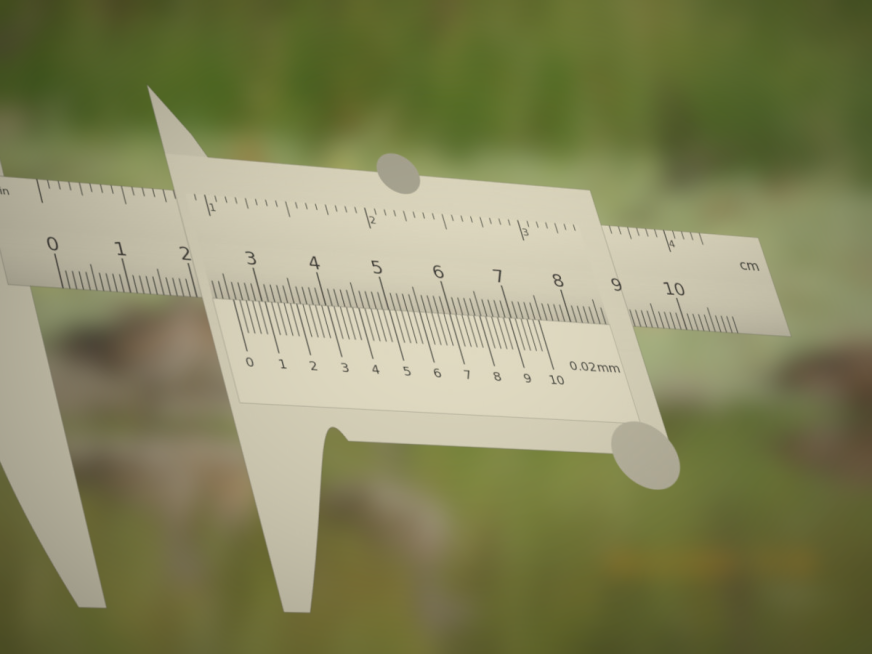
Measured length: 25.6 mm
